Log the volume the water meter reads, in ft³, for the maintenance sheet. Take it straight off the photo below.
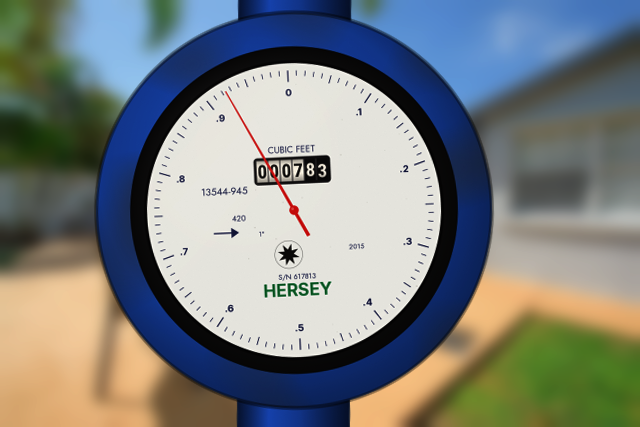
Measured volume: 782.92 ft³
